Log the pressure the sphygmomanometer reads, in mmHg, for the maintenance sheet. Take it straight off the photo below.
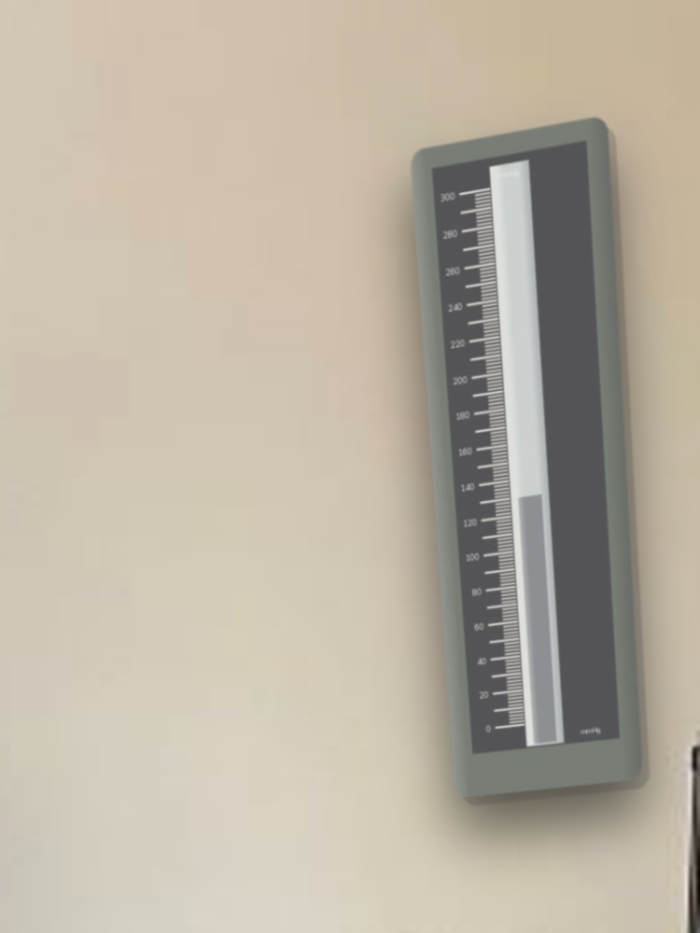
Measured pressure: 130 mmHg
